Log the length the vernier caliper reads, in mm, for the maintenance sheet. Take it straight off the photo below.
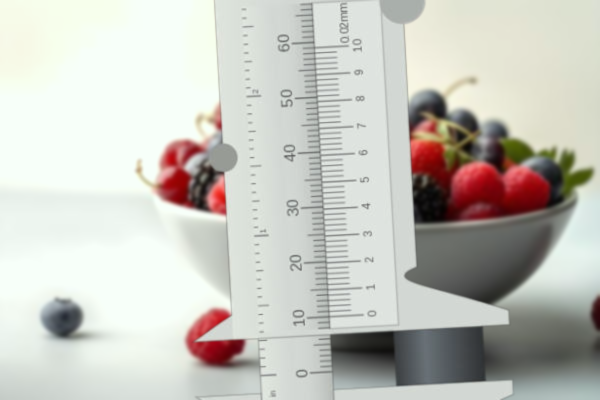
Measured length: 10.0 mm
